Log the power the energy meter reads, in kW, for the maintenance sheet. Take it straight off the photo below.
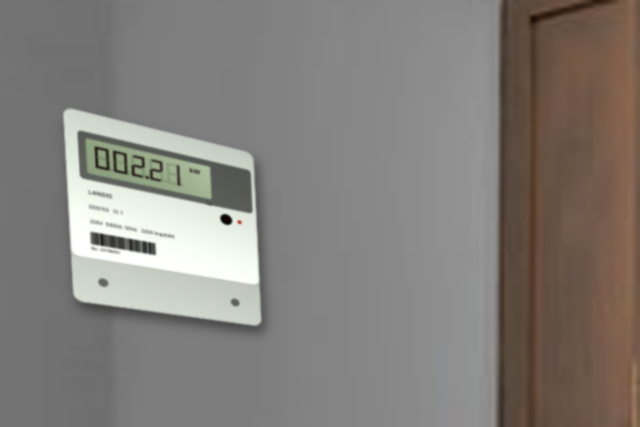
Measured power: 2.21 kW
